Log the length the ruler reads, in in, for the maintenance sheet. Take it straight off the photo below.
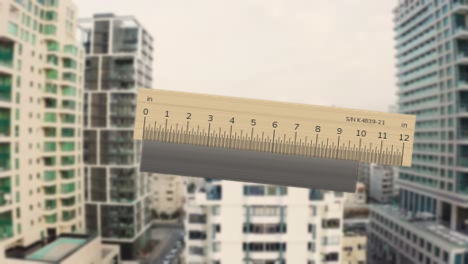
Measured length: 10 in
